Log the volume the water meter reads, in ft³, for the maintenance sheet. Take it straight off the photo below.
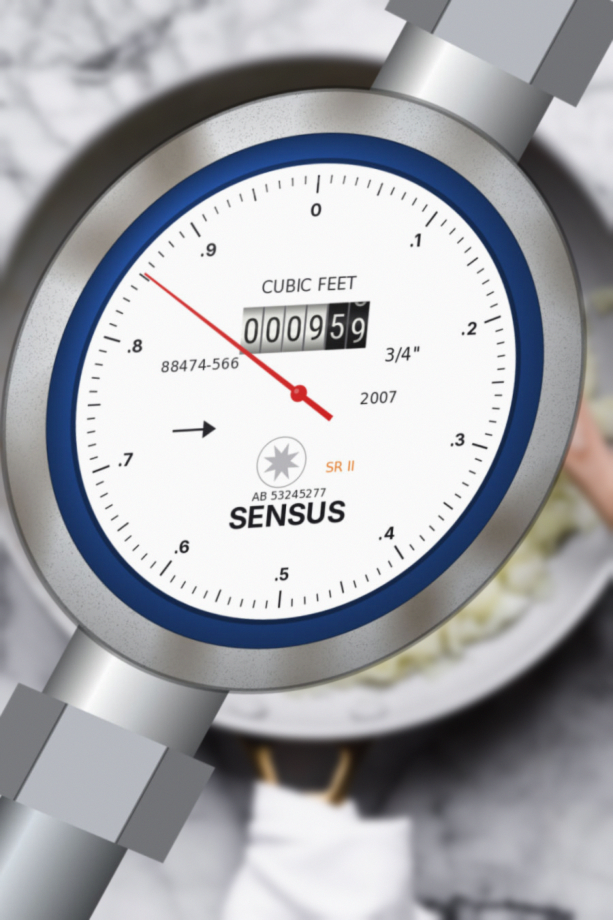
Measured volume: 958.85 ft³
